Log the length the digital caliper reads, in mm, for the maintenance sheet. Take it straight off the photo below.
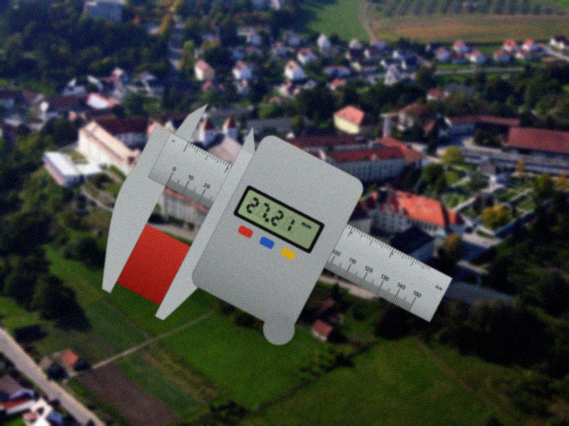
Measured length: 27.21 mm
